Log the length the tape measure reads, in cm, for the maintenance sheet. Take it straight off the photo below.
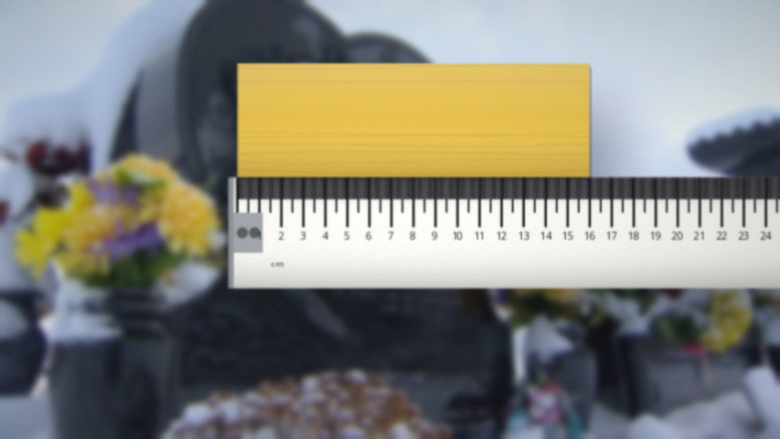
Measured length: 16 cm
